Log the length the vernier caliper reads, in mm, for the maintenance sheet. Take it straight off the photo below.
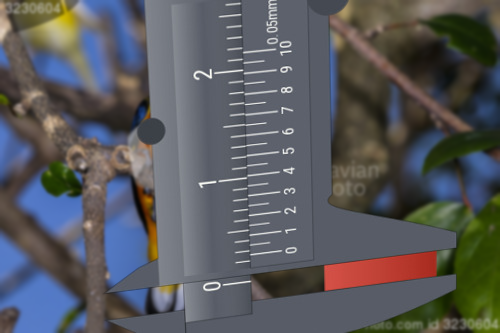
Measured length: 2.6 mm
